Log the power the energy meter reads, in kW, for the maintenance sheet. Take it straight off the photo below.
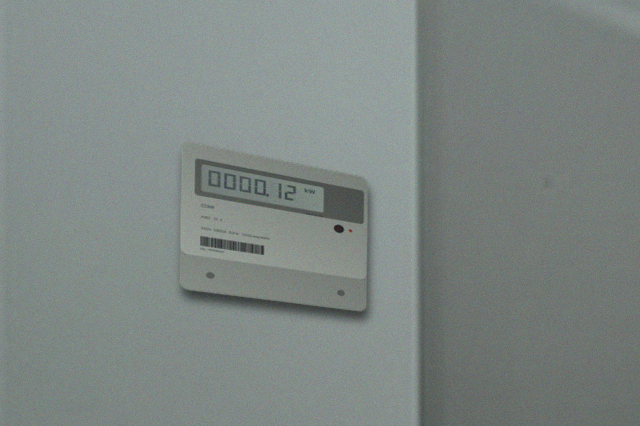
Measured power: 0.12 kW
